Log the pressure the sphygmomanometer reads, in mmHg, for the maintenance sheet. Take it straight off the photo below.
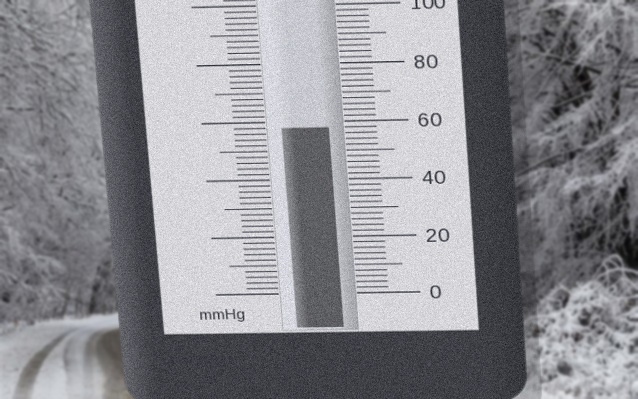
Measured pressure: 58 mmHg
